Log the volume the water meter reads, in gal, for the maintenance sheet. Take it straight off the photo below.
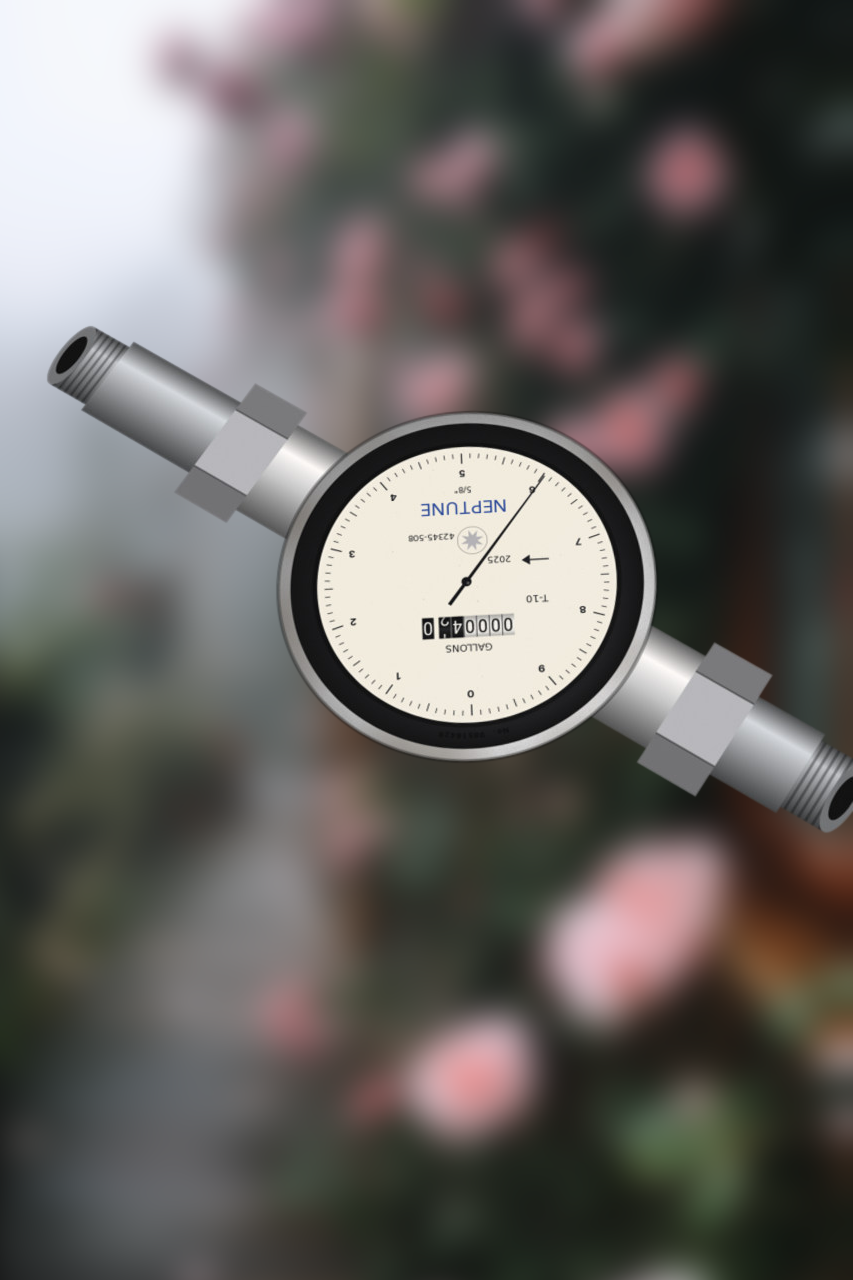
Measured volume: 416.0 gal
